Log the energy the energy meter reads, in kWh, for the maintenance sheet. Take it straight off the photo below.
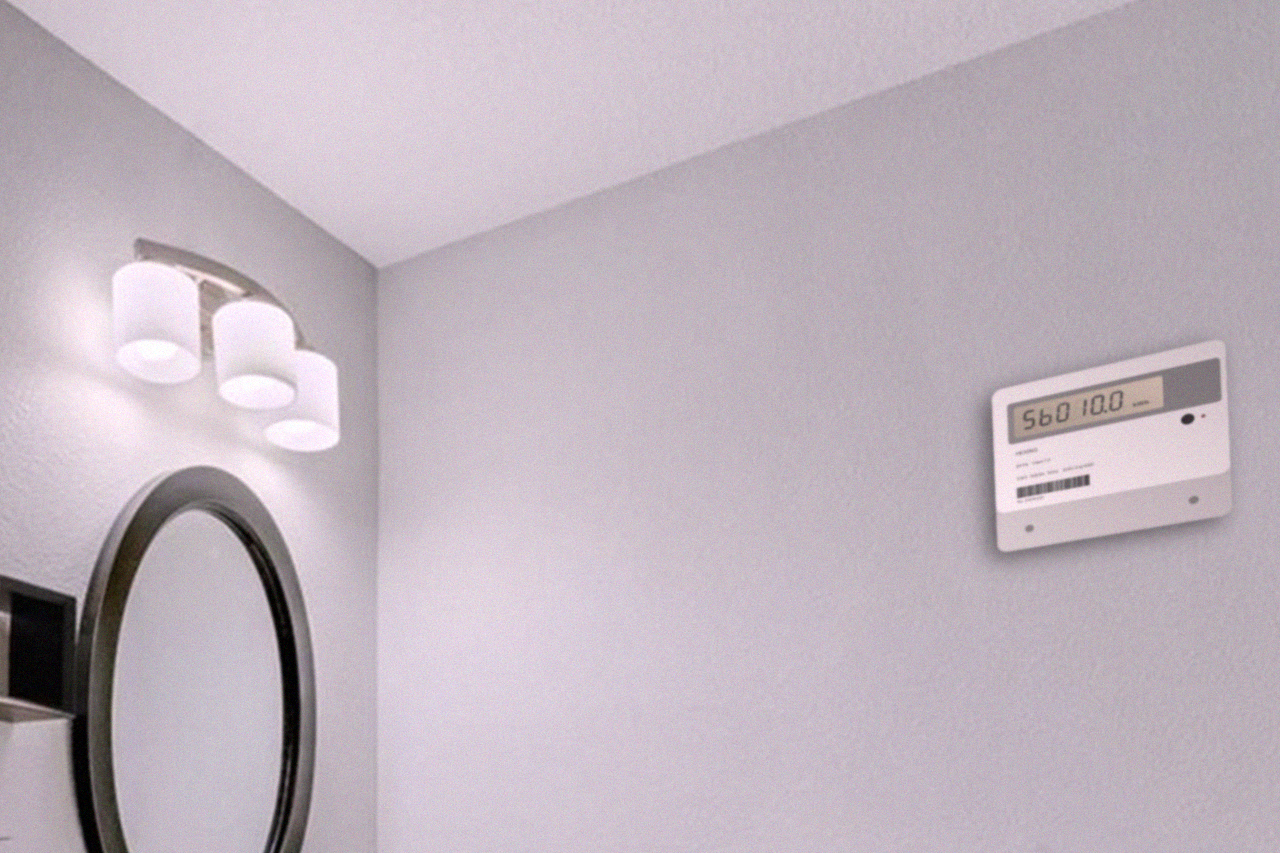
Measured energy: 56010.0 kWh
